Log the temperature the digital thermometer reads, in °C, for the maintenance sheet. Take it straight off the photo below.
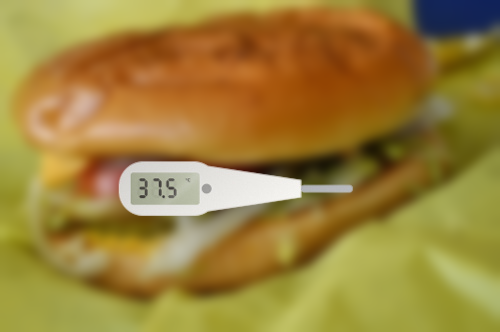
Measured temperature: 37.5 °C
